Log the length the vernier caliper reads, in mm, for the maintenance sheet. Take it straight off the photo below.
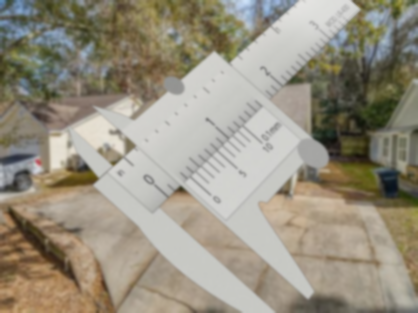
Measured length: 3.4 mm
